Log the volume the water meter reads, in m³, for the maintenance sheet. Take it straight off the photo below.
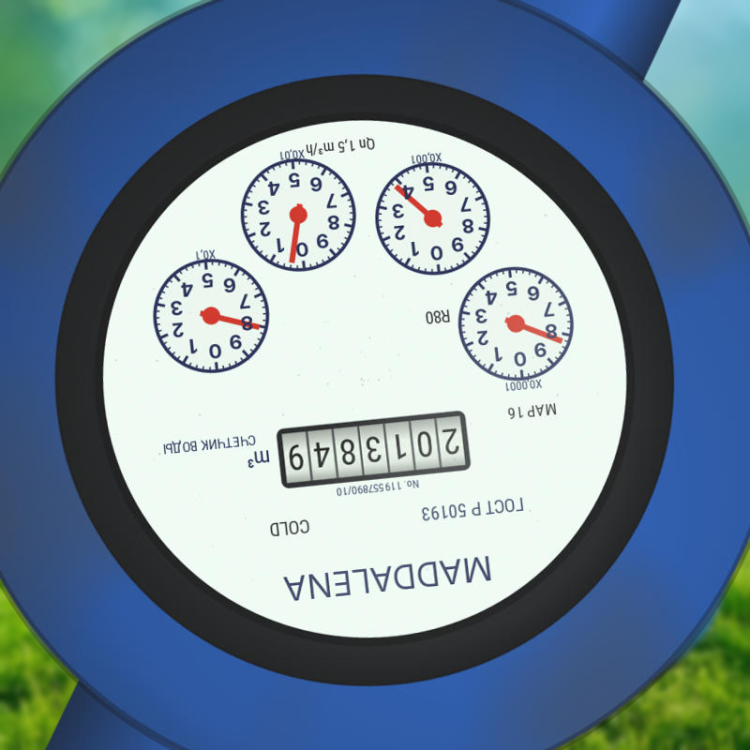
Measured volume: 2013849.8038 m³
